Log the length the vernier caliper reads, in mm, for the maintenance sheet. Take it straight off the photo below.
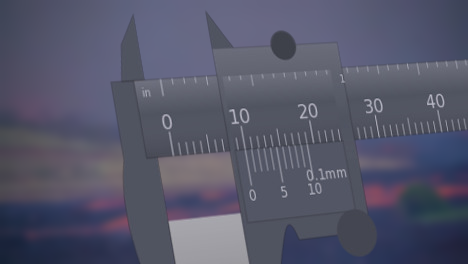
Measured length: 10.0 mm
